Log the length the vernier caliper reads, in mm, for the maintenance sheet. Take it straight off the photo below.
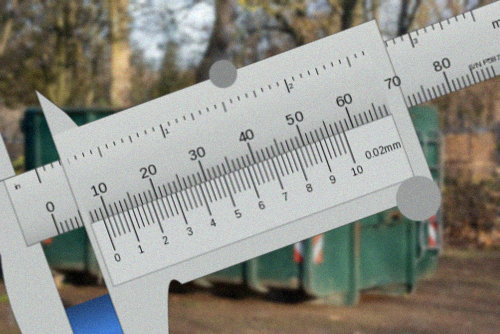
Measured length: 9.0 mm
